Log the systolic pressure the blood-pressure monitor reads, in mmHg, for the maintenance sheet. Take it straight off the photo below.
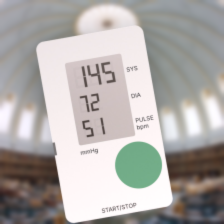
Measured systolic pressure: 145 mmHg
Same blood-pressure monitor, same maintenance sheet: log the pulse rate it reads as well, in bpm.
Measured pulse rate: 51 bpm
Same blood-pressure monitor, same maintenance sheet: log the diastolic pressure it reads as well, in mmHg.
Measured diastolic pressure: 72 mmHg
